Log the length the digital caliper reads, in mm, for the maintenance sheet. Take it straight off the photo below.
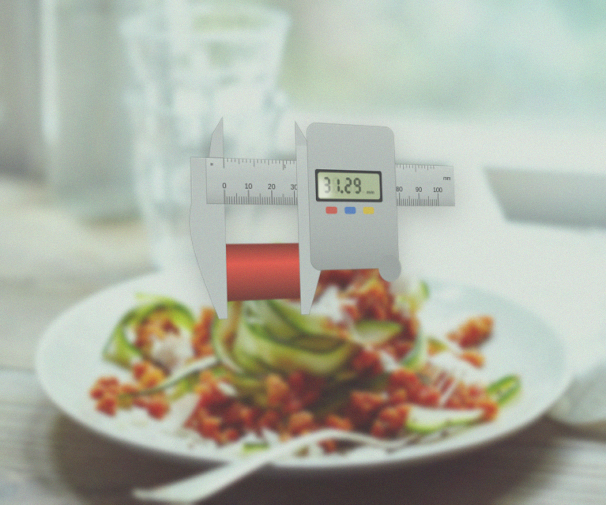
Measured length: 31.29 mm
